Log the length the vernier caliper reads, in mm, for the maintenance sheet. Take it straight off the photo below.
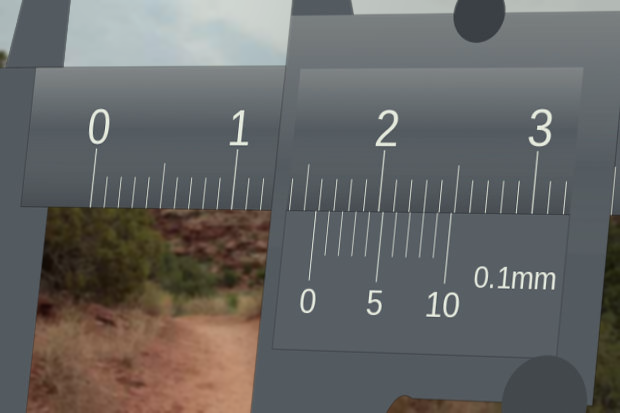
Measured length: 15.8 mm
